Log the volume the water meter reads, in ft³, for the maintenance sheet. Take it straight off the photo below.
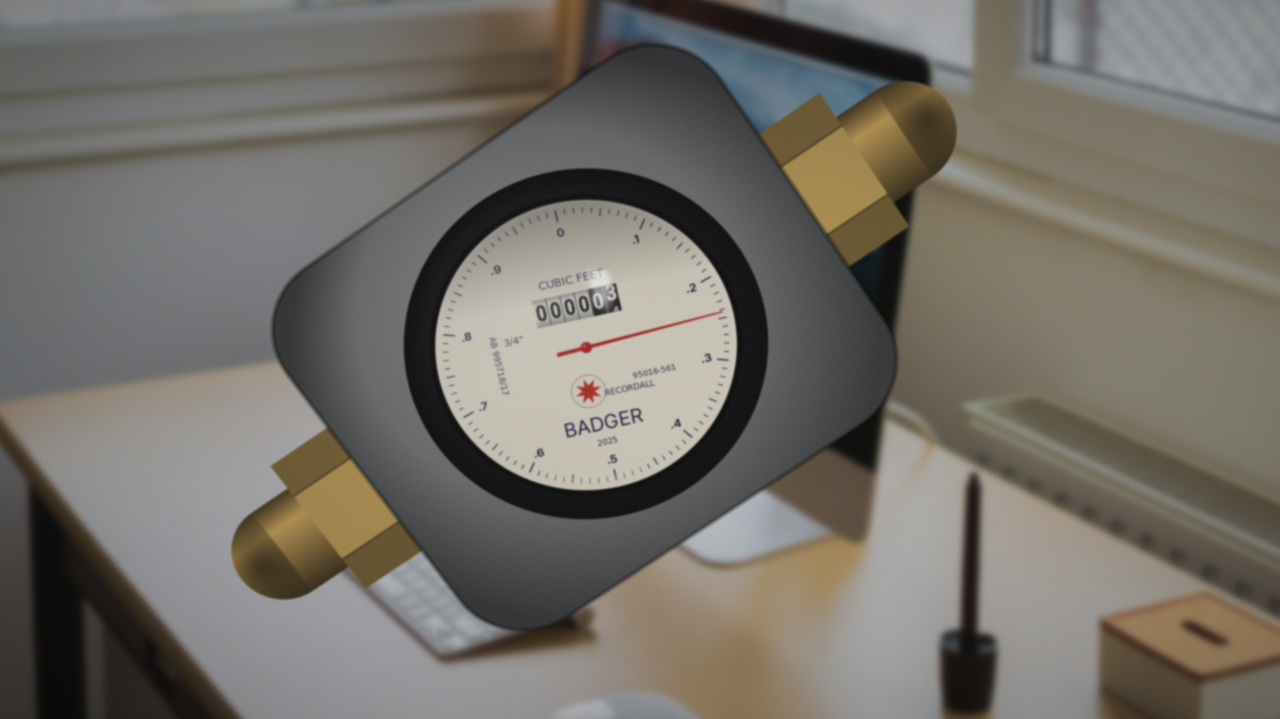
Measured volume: 3.24 ft³
